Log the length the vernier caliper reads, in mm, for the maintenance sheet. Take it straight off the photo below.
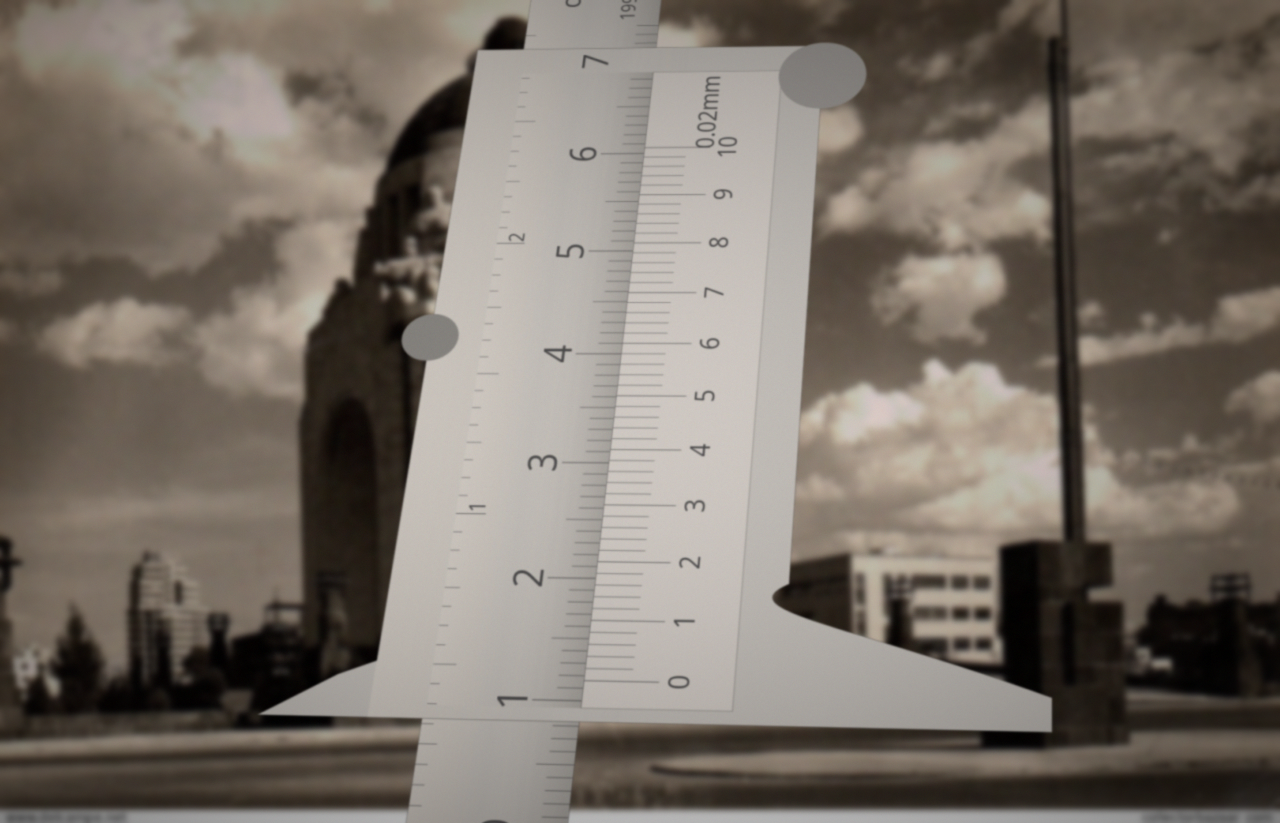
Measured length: 11.6 mm
